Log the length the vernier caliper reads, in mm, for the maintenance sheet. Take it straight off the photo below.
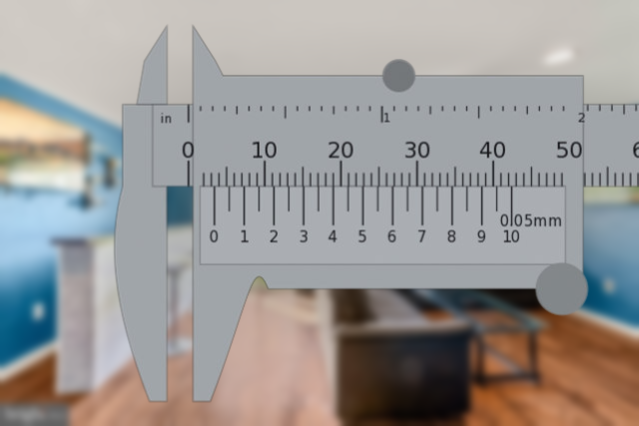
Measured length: 3.4 mm
